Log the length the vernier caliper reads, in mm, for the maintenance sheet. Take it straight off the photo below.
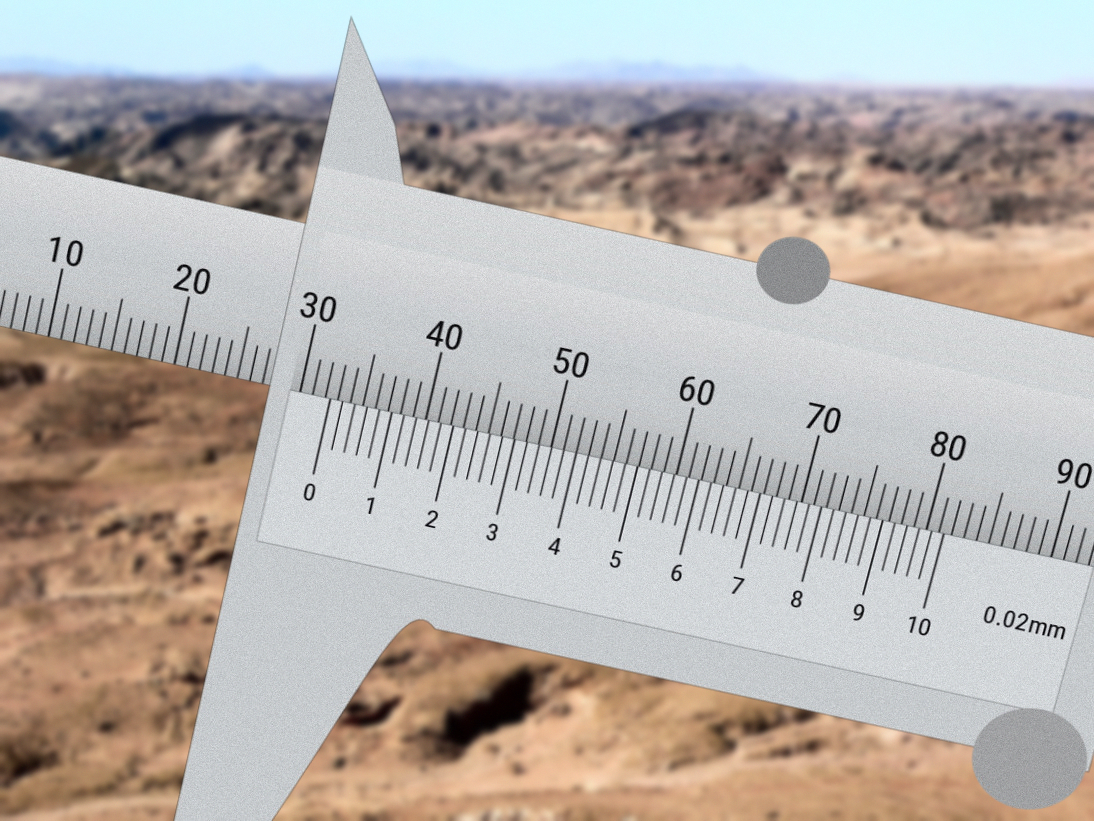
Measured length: 32.4 mm
